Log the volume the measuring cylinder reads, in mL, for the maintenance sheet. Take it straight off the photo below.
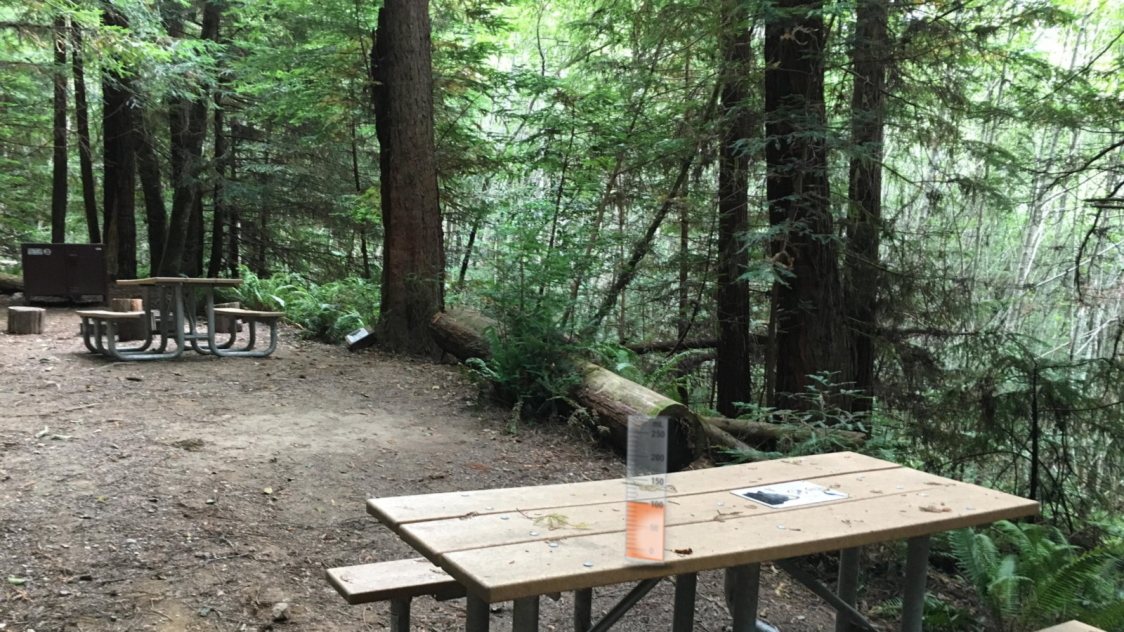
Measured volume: 100 mL
